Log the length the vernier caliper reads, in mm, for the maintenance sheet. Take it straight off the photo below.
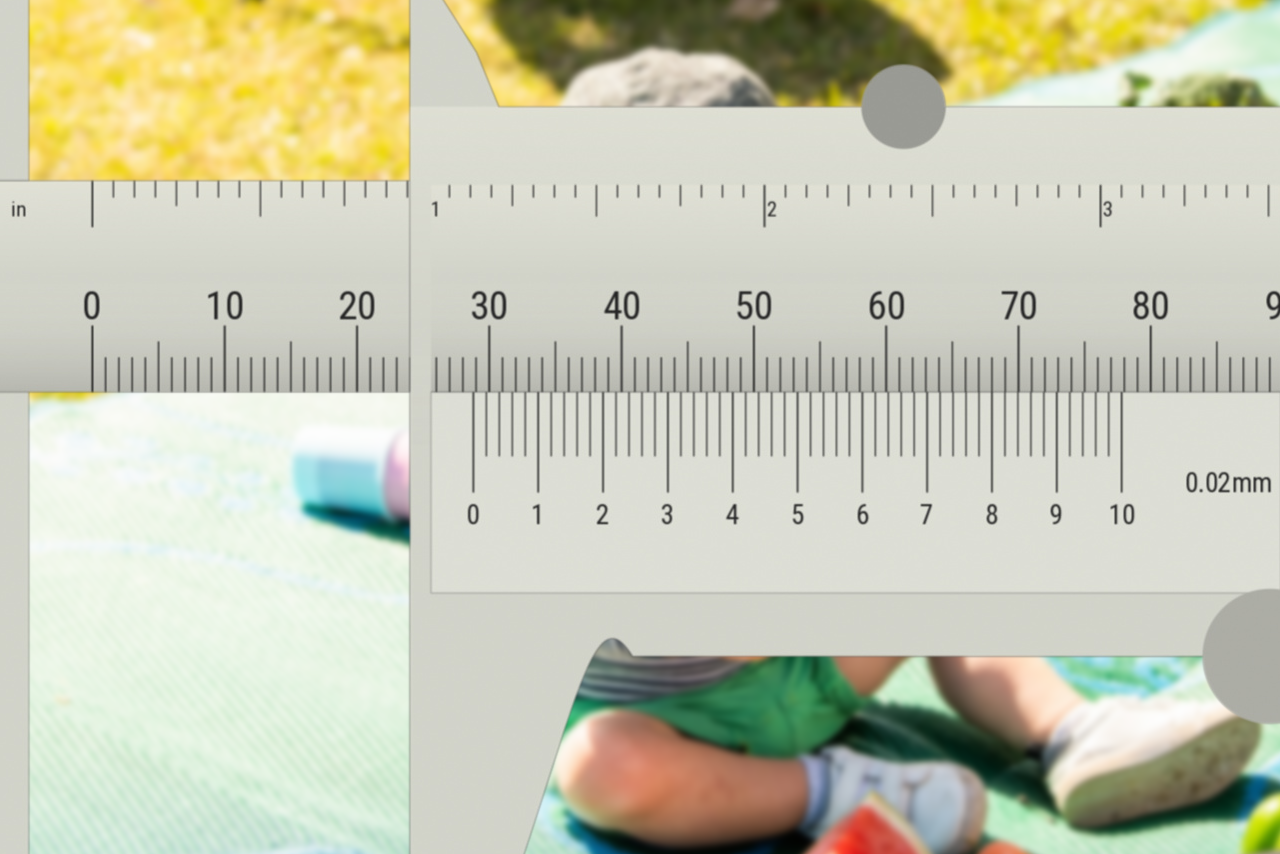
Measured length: 28.8 mm
